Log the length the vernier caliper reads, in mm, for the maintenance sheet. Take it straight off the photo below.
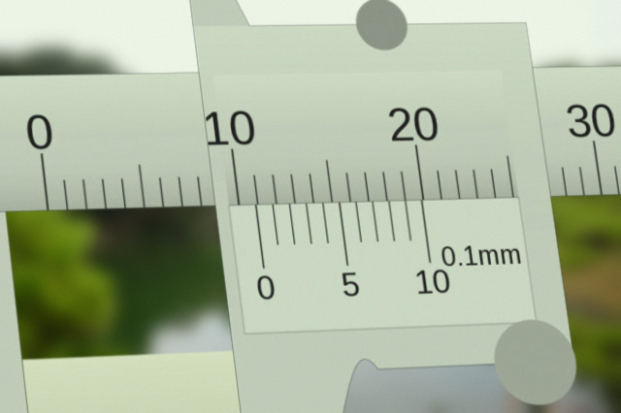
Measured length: 10.9 mm
